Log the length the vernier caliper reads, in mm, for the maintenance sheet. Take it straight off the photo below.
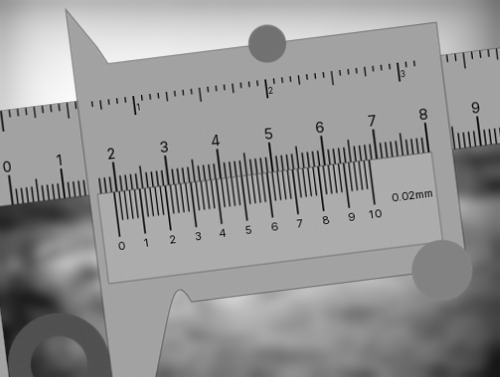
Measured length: 19.5 mm
